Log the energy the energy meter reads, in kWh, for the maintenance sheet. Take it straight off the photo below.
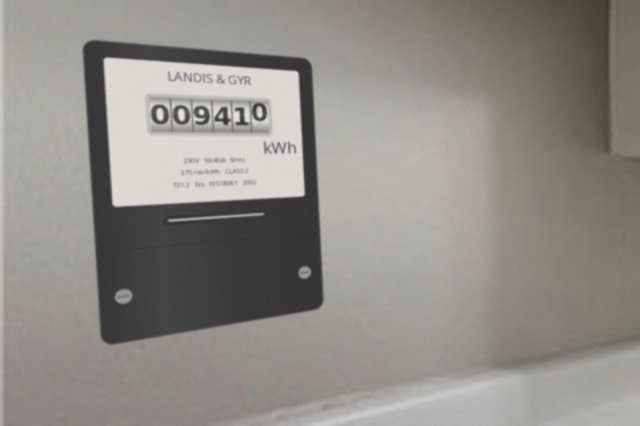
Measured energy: 9410 kWh
